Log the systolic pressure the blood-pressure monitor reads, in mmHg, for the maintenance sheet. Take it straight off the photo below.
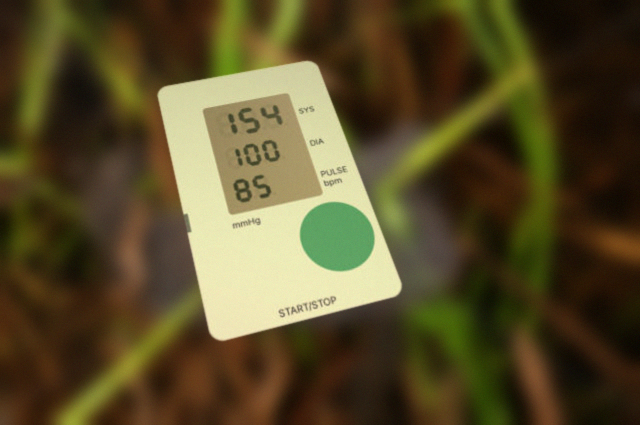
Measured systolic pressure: 154 mmHg
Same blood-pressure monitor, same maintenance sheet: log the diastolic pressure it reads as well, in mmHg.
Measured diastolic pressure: 100 mmHg
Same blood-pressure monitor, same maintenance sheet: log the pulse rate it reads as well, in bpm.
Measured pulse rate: 85 bpm
